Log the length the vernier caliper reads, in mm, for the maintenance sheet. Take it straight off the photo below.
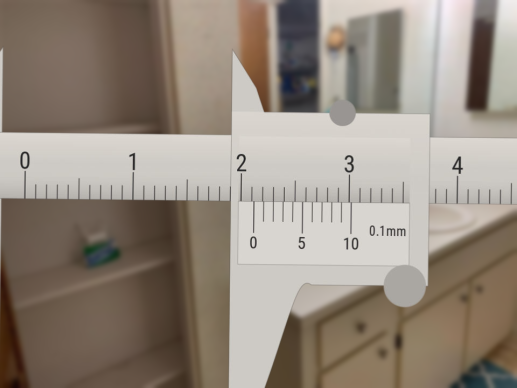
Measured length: 21.2 mm
